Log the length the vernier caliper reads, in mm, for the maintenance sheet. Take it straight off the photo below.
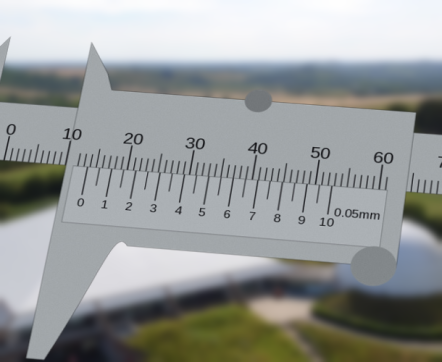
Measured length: 13.6 mm
